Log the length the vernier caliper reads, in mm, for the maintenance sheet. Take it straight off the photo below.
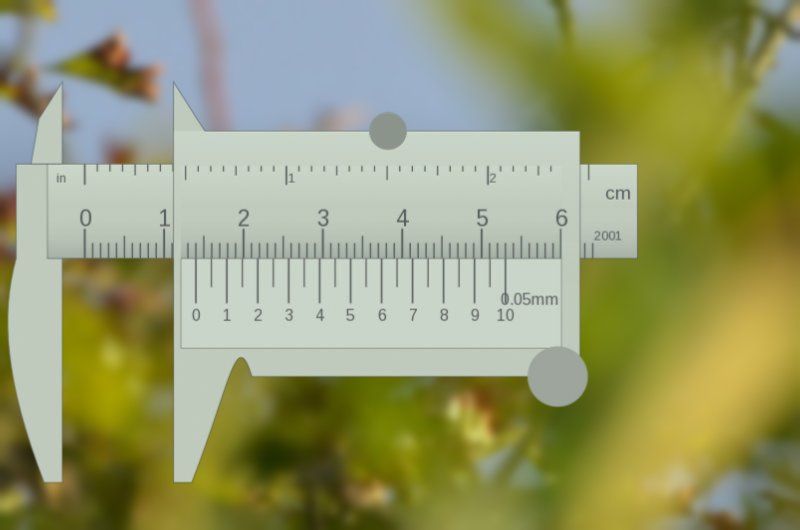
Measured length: 14.0 mm
